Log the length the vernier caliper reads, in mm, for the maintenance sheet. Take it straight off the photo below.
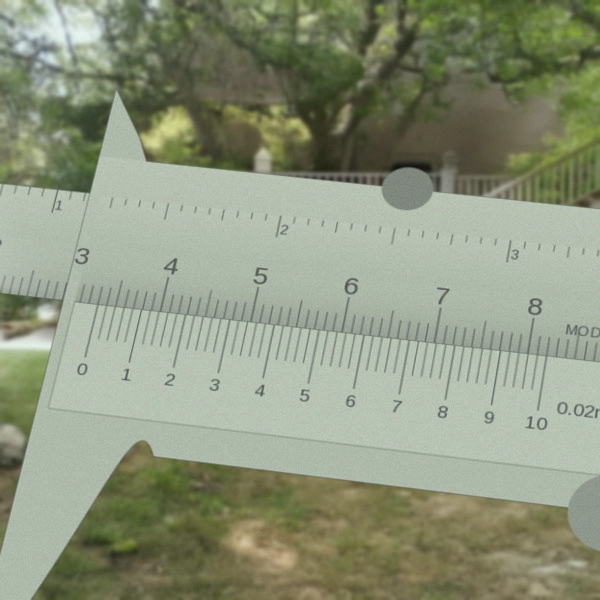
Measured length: 33.0 mm
